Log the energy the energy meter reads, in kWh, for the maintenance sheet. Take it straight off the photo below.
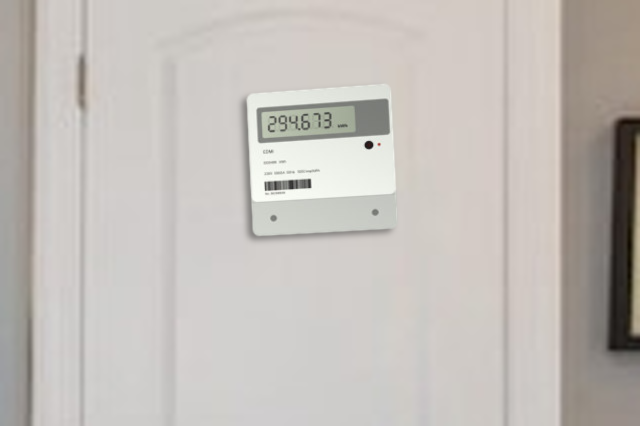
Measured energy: 294.673 kWh
